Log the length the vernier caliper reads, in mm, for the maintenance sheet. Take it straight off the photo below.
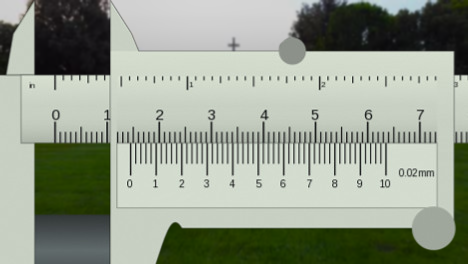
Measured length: 14.5 mm
